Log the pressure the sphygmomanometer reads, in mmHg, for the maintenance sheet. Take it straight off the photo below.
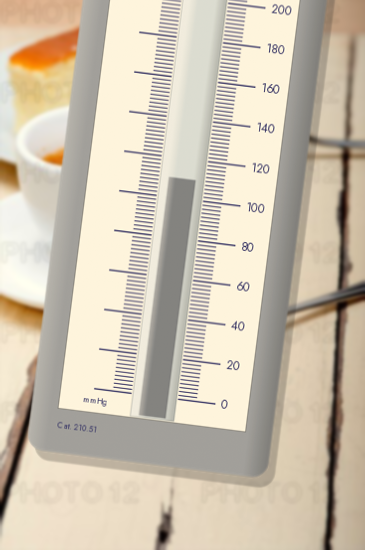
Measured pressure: 110 mmHg
